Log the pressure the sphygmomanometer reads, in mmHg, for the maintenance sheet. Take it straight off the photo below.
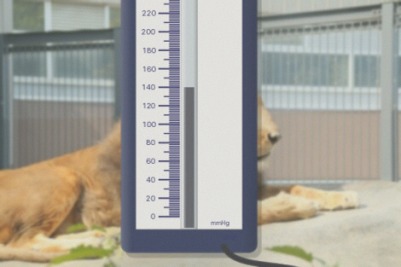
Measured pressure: 140 mmHg
